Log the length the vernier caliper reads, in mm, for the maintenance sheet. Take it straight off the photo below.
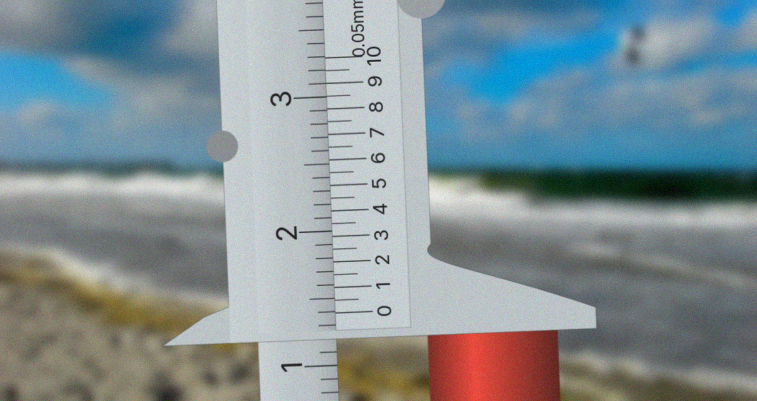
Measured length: 13.9 mm
